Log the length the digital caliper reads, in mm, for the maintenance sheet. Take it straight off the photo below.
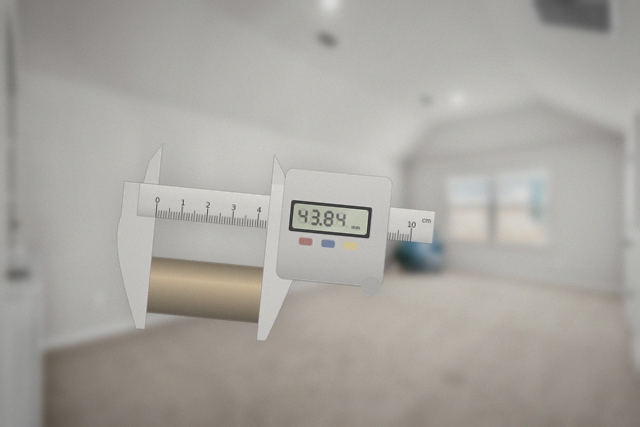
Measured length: 43.84 mm
